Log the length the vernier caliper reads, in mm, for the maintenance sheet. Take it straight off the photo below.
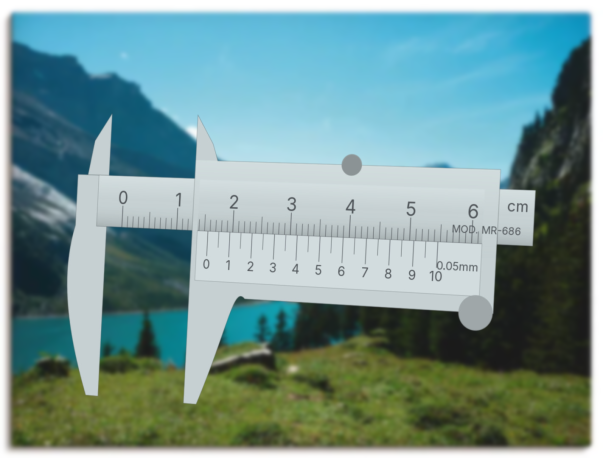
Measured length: 15.6 mm
